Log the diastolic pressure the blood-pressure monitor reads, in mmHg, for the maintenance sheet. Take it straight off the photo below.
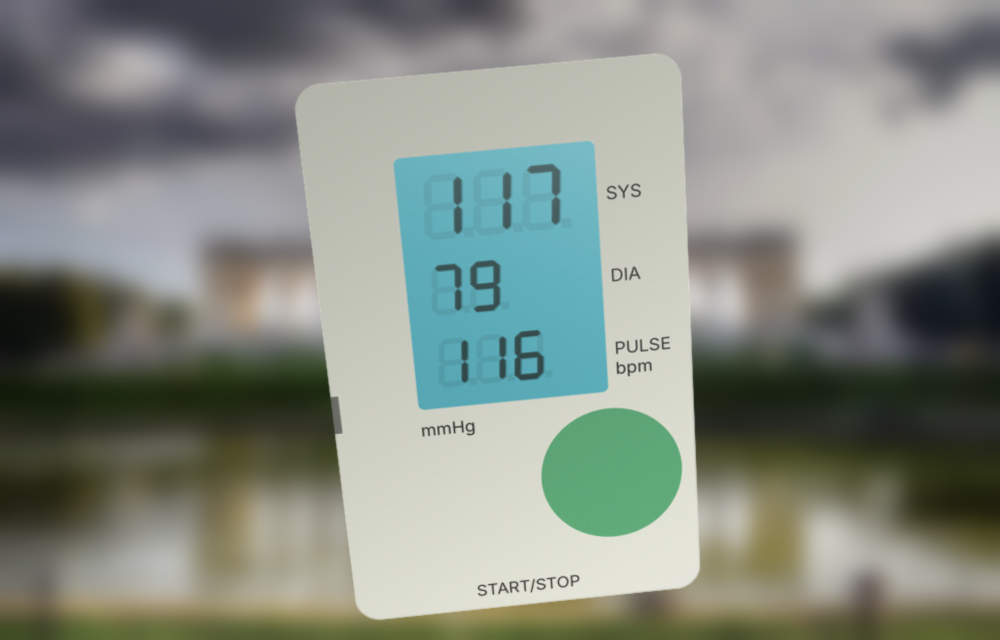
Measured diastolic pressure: 79 mmHg
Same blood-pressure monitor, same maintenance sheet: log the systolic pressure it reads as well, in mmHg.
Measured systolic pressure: 117 mmHg
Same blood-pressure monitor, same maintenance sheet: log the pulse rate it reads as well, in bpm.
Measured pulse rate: 116 bpm
